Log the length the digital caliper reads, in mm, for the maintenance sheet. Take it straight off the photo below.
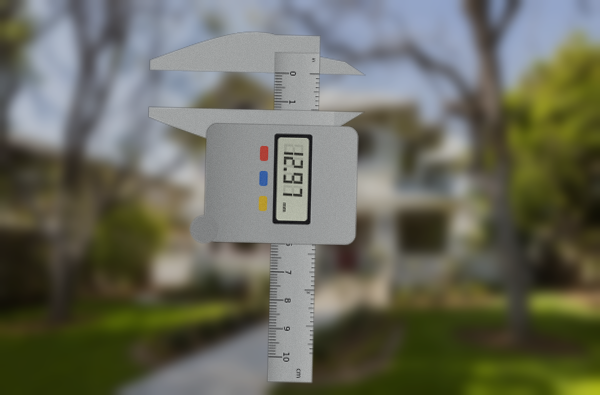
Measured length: 12.97 mm
